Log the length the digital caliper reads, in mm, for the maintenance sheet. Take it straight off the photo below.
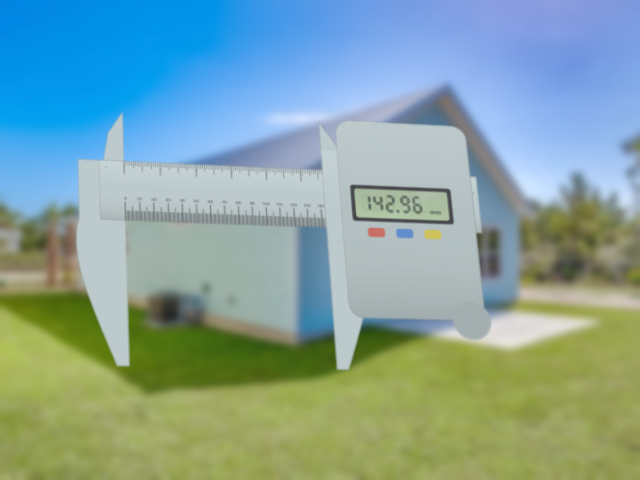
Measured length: 142.96 mm
